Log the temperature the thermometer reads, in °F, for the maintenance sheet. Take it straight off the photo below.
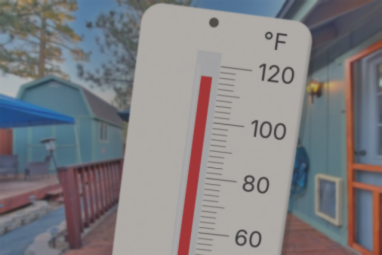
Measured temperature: 116 °F
